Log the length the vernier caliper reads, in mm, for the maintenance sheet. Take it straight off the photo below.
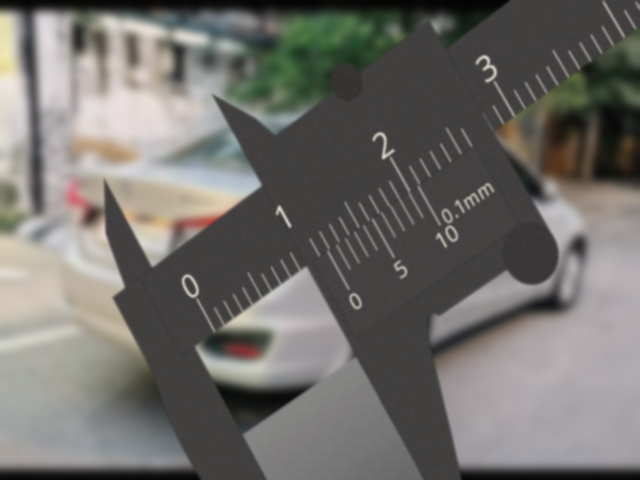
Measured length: 11.8 mm
